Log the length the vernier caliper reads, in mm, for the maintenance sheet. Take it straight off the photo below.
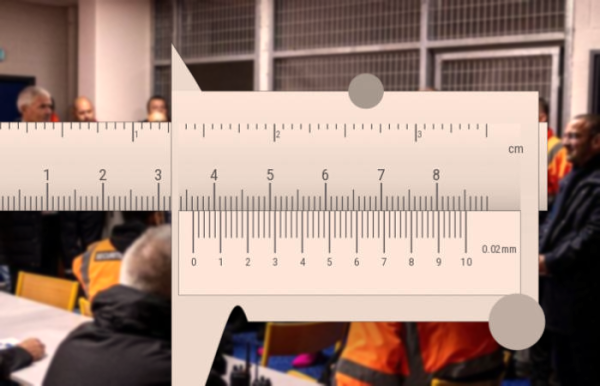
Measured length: 36.2 mm
